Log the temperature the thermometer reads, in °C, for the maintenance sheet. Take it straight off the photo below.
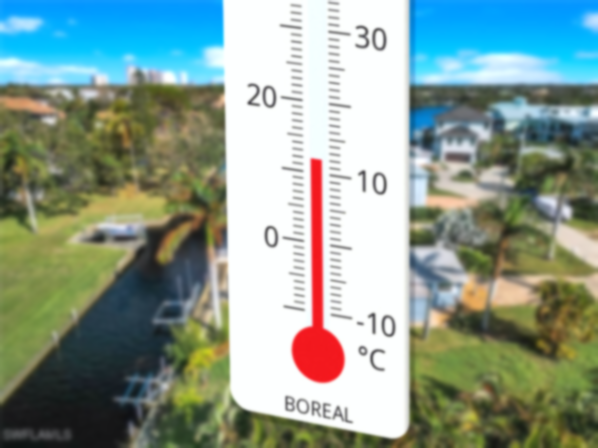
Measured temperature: 12 °C
